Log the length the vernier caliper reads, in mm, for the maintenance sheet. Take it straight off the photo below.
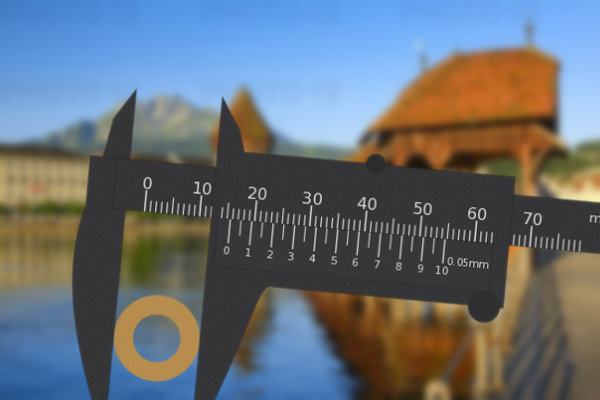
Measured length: 15.6 mm
